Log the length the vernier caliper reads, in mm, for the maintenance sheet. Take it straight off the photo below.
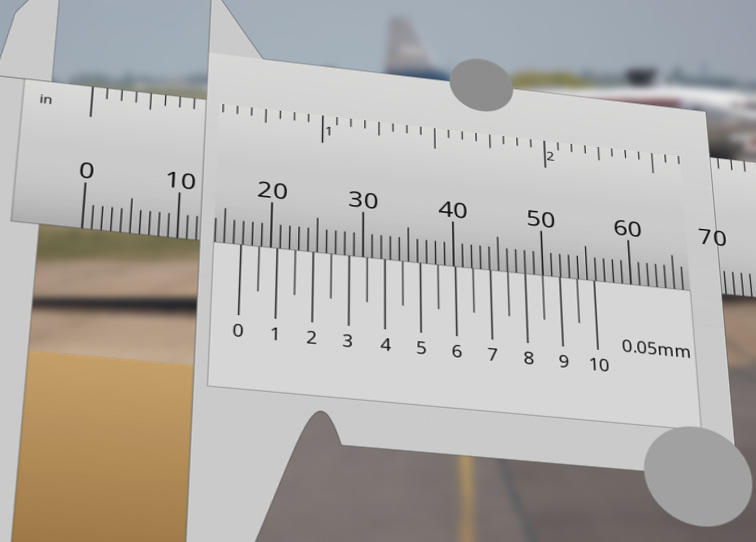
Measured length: 16.8 mm
